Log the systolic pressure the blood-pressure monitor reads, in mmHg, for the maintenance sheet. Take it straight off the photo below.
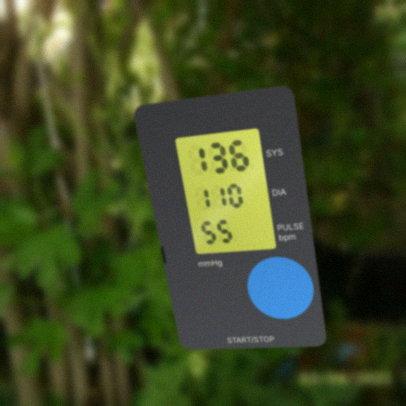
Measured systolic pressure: 136 mmHg
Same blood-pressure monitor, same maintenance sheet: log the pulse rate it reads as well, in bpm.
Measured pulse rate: 55 bpm
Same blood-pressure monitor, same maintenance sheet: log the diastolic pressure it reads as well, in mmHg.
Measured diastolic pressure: 110 mmHg
